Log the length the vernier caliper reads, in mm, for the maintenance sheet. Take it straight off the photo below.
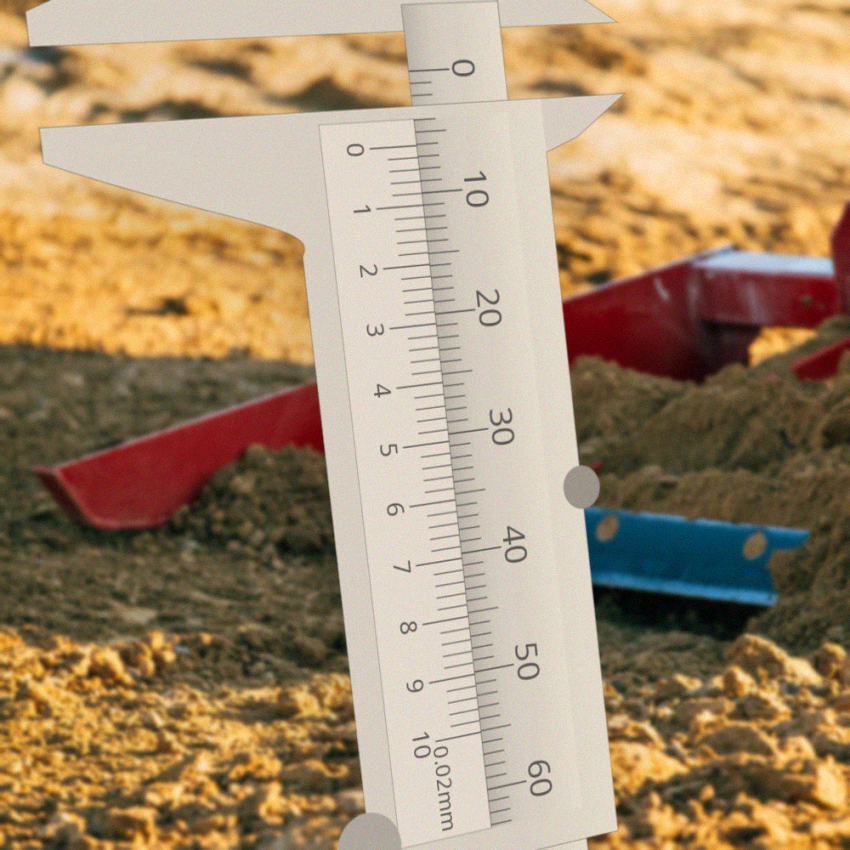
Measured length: 6.1 mm
